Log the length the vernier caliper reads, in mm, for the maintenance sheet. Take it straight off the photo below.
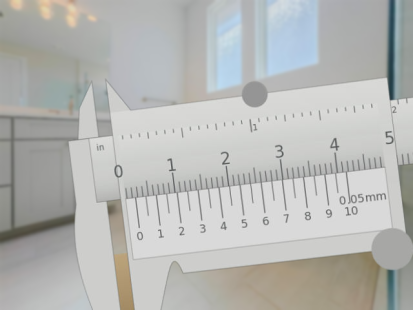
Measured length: 2.6 mm
